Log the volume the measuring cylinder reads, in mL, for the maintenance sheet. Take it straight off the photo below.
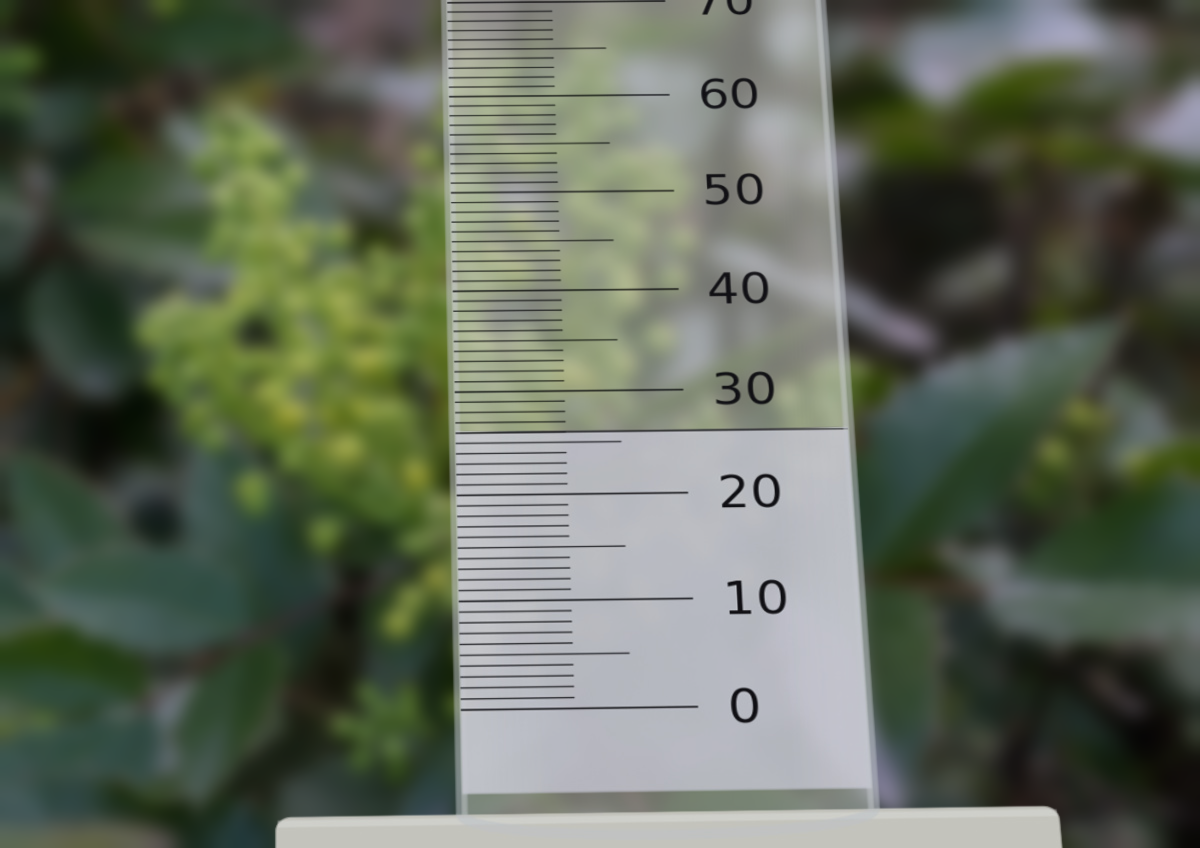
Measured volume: 26 mL
